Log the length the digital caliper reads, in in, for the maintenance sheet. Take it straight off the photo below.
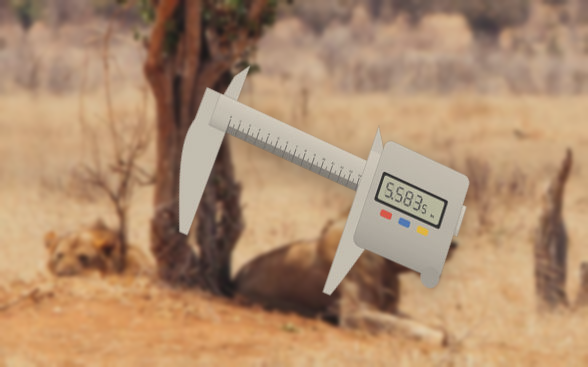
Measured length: 5.5835 in
